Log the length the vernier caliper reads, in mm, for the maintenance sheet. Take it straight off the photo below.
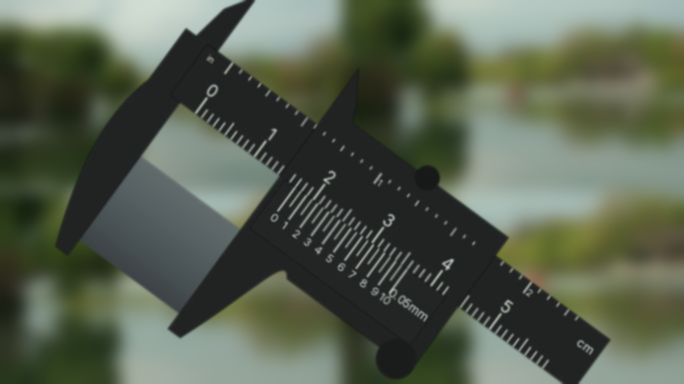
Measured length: 17.0 mm
